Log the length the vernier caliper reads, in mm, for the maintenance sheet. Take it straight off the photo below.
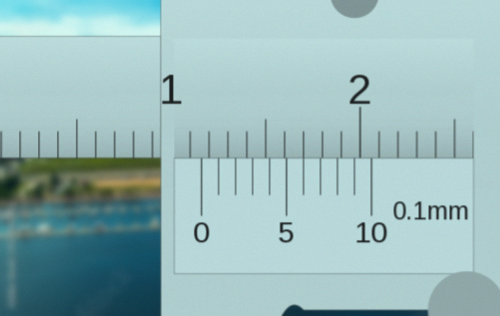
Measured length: 11.6 mm
